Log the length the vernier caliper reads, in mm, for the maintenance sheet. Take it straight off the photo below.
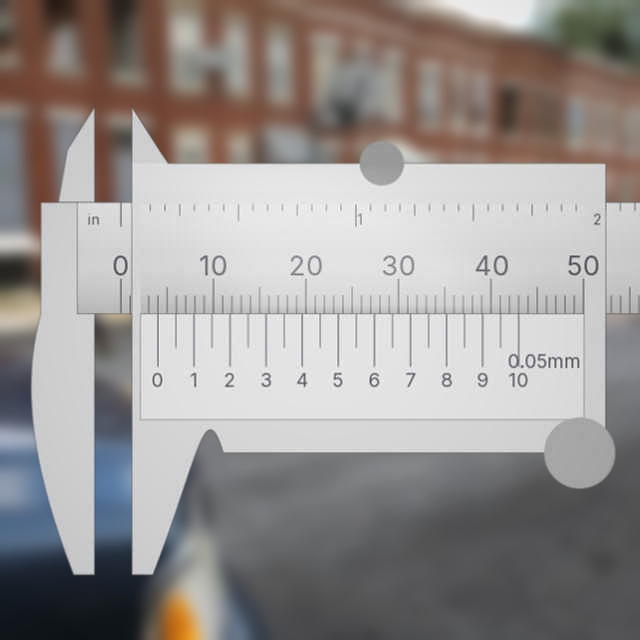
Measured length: 4.0 mm
